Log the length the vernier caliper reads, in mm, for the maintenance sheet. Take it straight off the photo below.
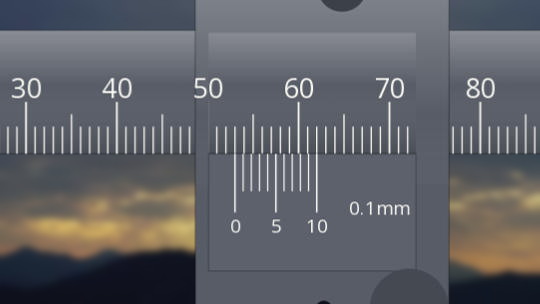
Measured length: 53.0 mm
